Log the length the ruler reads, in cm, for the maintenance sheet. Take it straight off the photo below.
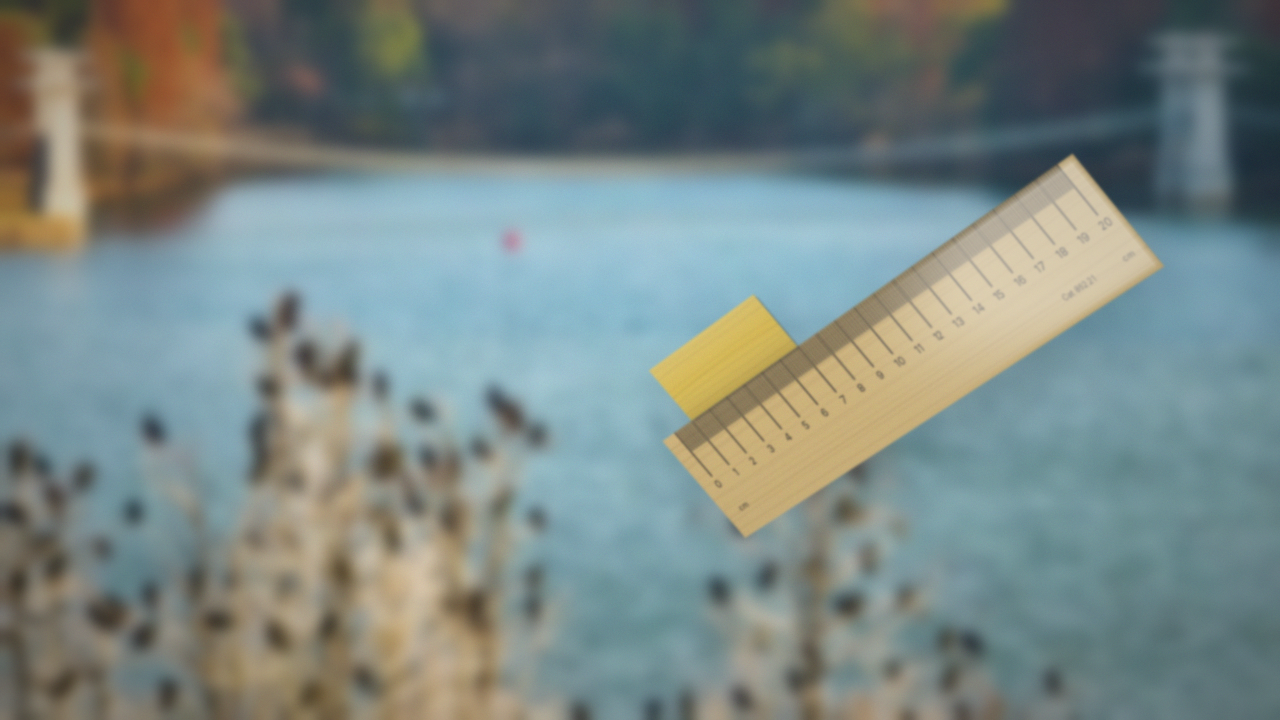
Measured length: 6 cm
